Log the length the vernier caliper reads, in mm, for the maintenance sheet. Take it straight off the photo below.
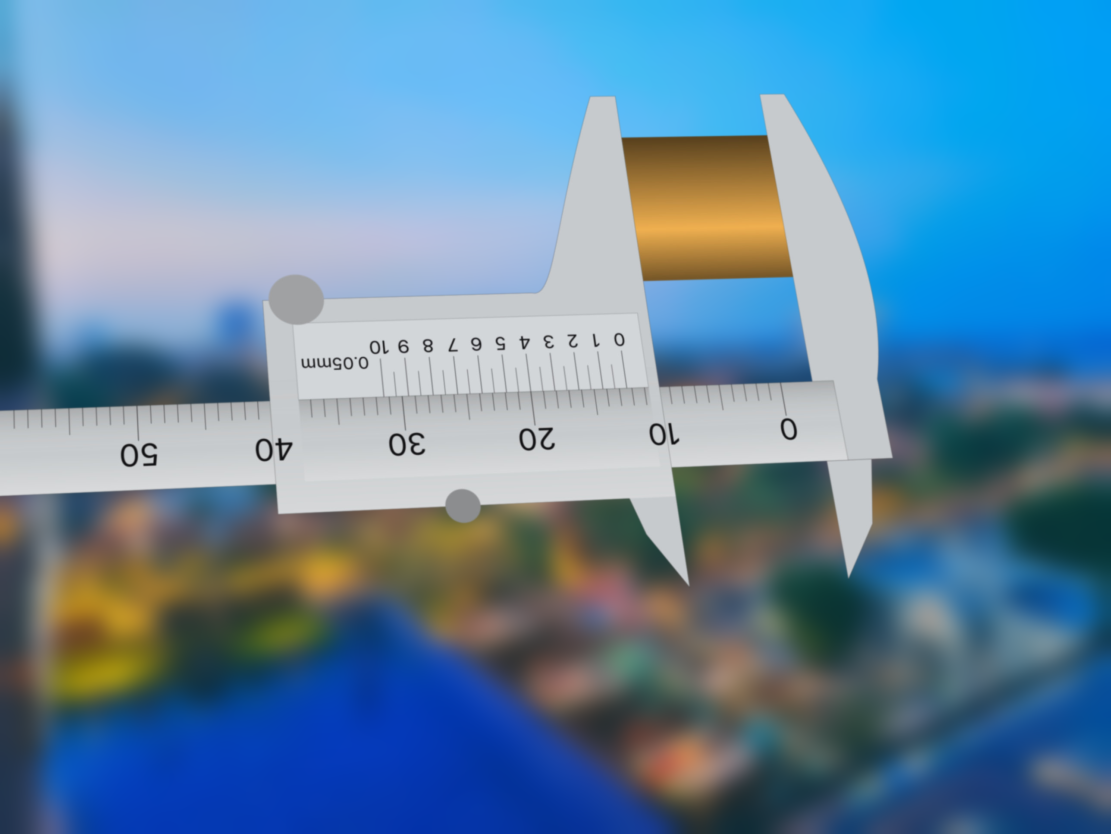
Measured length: 12.4 mm
